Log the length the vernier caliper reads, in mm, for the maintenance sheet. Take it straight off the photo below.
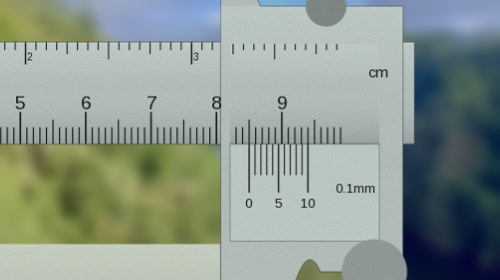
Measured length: 85.0 mm
